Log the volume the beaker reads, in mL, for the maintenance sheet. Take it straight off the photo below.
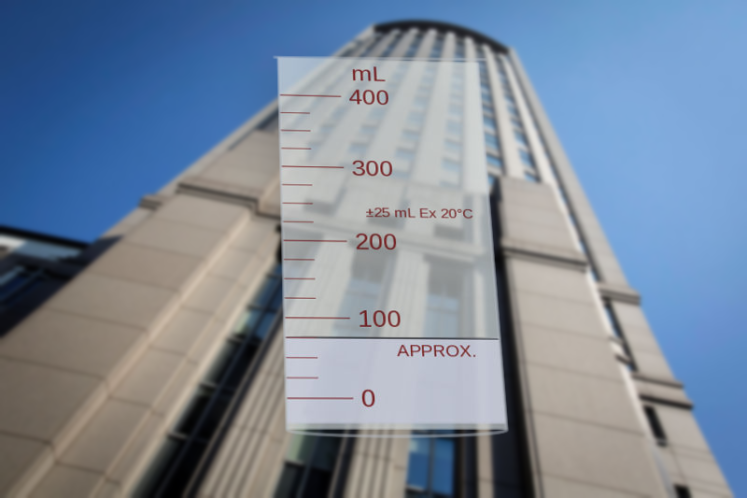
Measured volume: 75 mL
